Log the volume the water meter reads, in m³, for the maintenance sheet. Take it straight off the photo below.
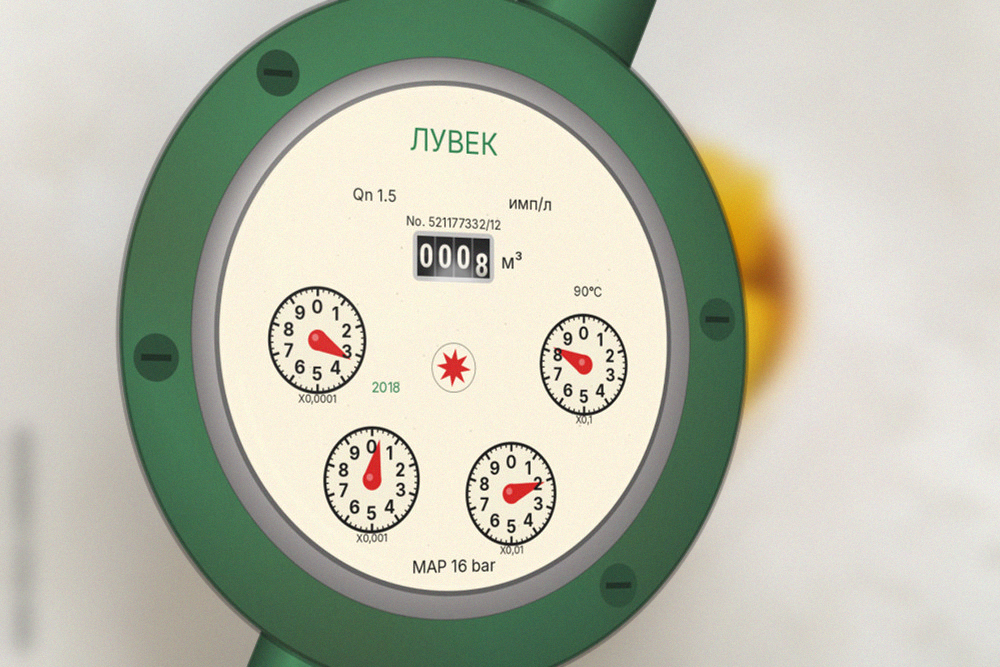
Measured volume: 7.8203 m³
